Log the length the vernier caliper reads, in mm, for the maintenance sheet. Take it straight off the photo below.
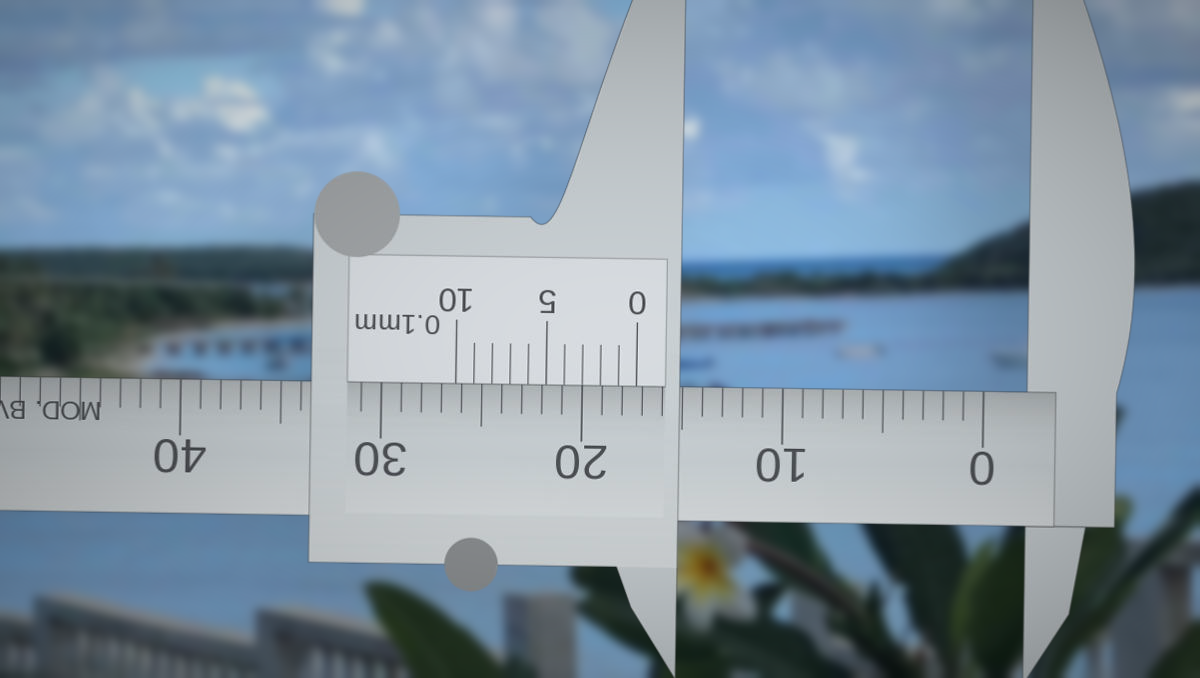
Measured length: 17.3 mm
